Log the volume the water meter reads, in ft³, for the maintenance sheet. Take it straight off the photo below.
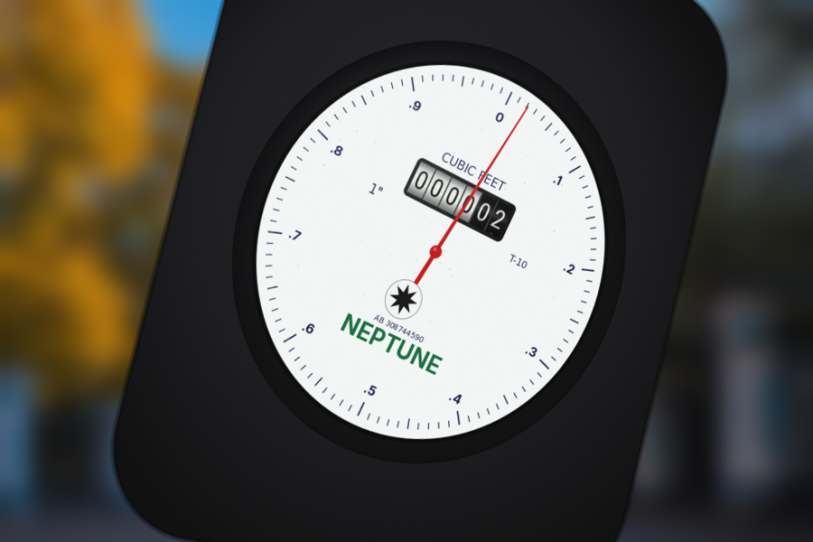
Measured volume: 2.02 ft³
